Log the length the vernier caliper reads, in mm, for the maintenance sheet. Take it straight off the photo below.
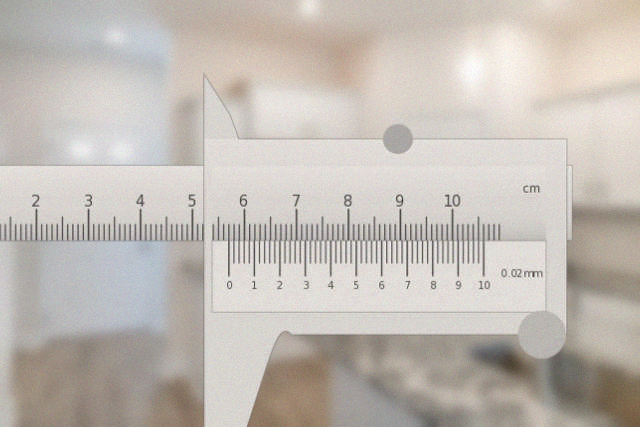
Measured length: 57.0 mm
